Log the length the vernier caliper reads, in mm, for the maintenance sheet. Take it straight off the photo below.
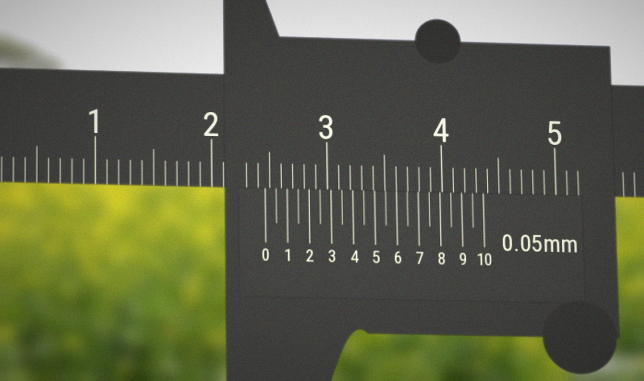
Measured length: 24.6 mm
